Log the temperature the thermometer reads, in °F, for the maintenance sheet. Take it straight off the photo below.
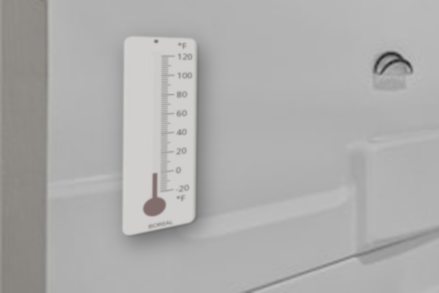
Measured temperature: 0 °F
